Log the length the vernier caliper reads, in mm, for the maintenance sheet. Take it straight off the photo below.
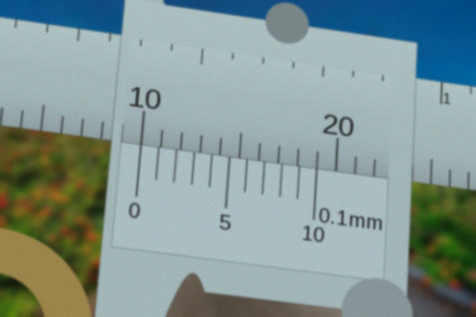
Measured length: 10.0 mm
